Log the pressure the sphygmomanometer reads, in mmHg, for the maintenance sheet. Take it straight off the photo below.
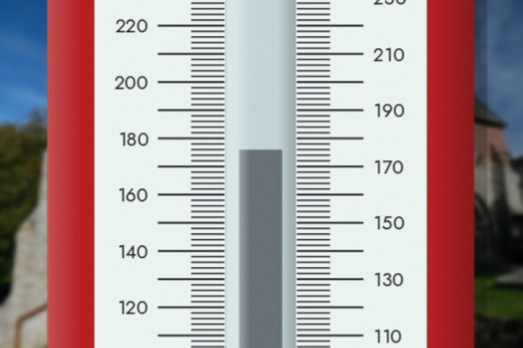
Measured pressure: 176 mmHg
